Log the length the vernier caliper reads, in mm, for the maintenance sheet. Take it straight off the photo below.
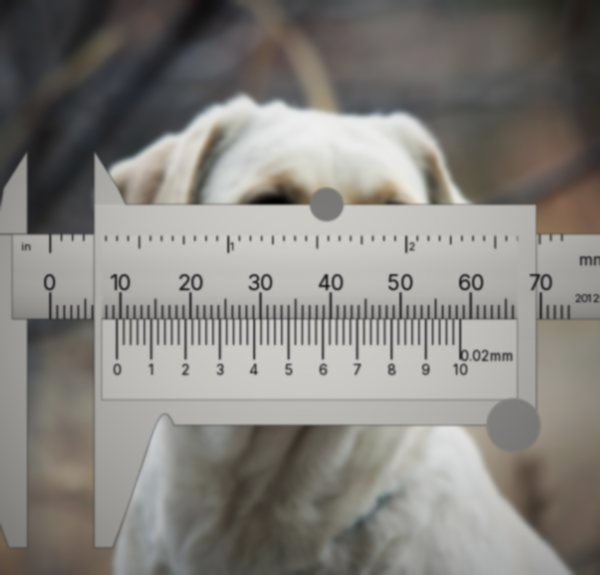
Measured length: 9.5 mm
